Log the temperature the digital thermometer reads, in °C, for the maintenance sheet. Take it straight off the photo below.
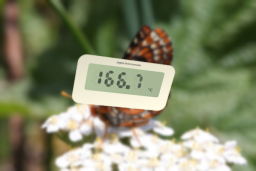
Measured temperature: 166.7 °C
